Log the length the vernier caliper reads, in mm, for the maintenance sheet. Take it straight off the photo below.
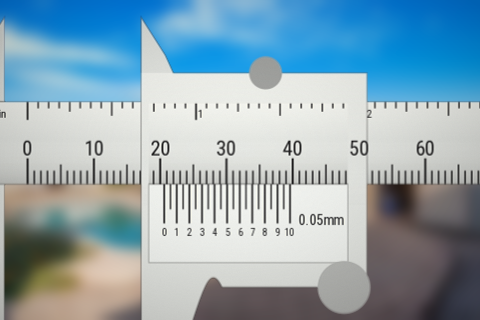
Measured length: 20.6 mm
